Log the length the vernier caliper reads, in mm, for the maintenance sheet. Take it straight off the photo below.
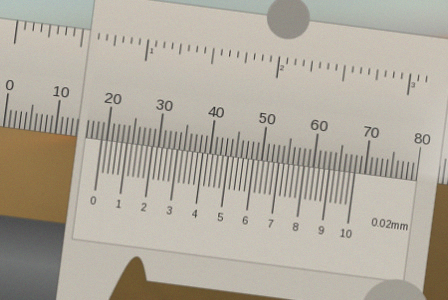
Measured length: 19.0 mm
